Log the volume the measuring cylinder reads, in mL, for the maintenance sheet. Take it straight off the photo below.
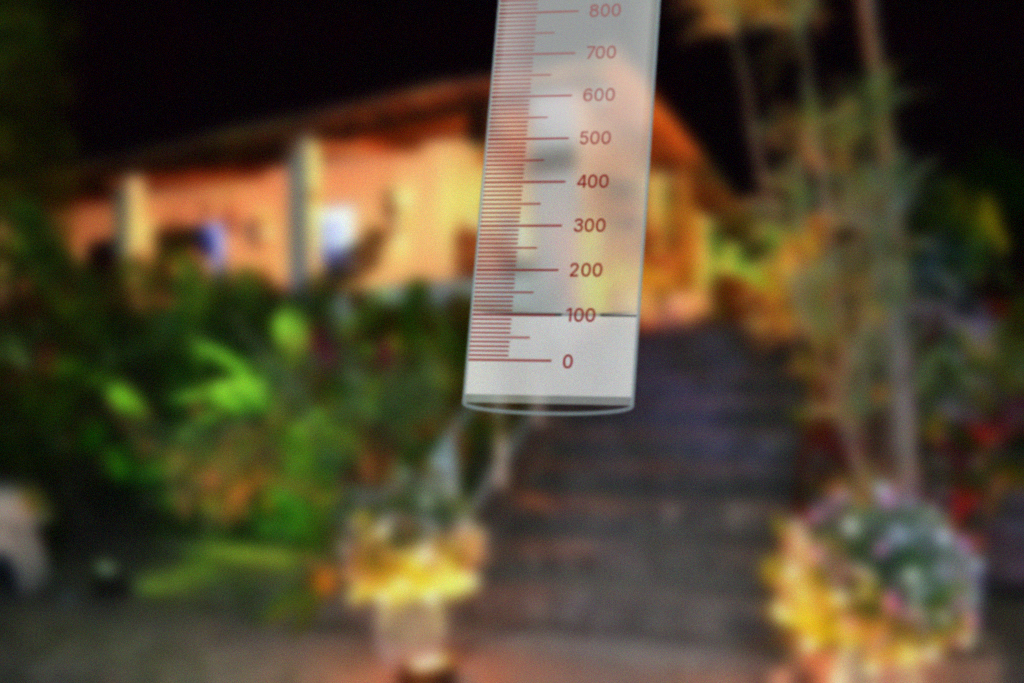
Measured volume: 100 mL
